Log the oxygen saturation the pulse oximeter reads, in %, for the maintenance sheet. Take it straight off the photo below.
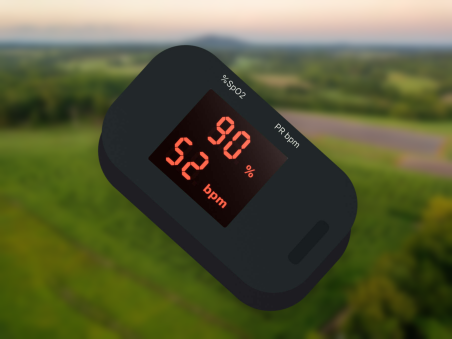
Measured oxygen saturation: 90 %
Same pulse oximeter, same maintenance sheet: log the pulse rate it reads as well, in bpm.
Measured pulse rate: 52 bpm
